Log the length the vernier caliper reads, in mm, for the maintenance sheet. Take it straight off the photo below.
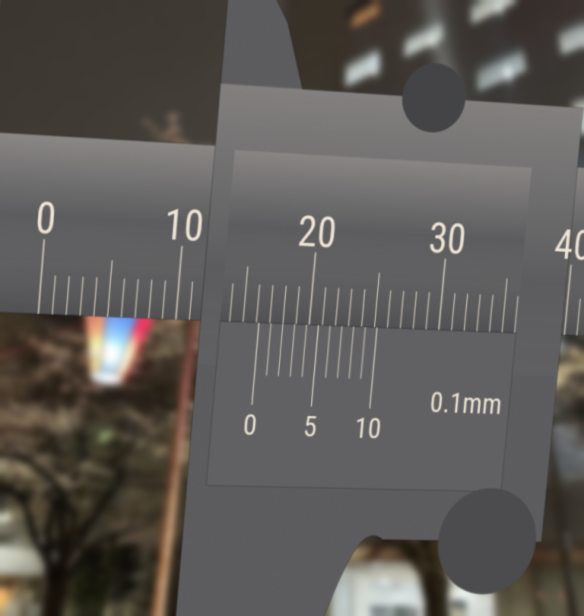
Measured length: 16.2 mm
